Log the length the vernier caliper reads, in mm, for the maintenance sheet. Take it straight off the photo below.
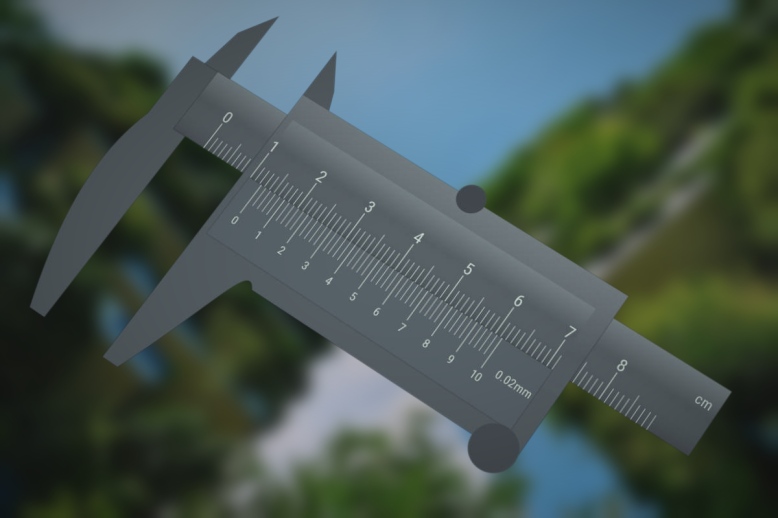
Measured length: 12.4 mm
